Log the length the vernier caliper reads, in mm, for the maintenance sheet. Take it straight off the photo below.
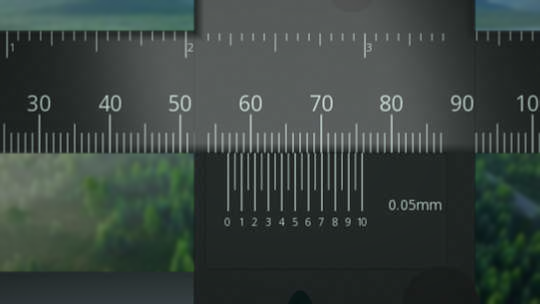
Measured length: 56.8 mm
